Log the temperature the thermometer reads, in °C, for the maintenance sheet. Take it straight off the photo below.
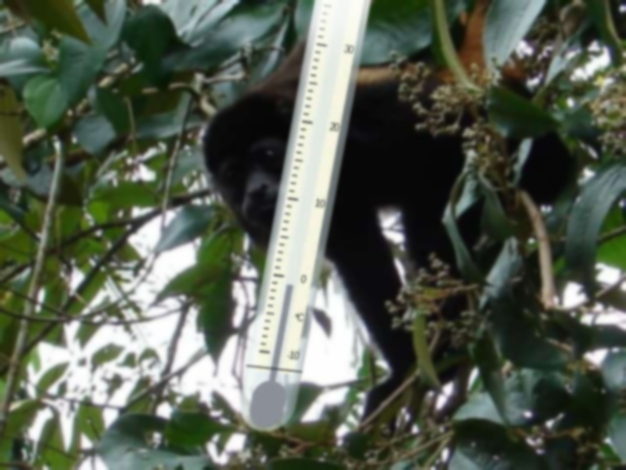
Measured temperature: -1 °C
